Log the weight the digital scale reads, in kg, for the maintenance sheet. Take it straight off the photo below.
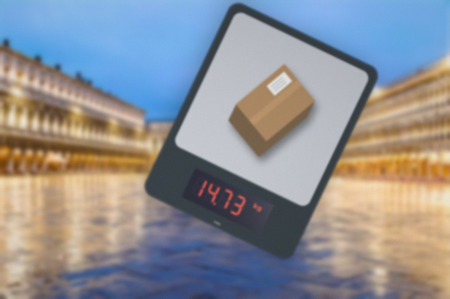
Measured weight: 14.73 kg
